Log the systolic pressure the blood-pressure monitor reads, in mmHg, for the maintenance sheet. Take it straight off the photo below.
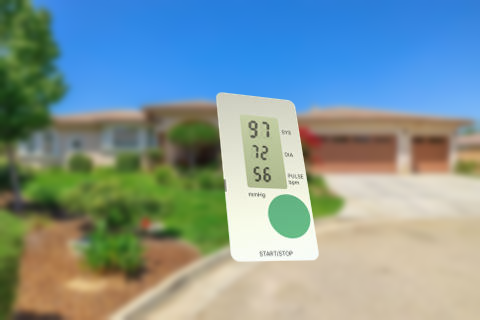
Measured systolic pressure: 97 mmHg
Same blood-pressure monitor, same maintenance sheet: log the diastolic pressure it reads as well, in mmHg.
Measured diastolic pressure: 72 mmHg
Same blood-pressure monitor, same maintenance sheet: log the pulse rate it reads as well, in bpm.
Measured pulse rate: 56 bpm
